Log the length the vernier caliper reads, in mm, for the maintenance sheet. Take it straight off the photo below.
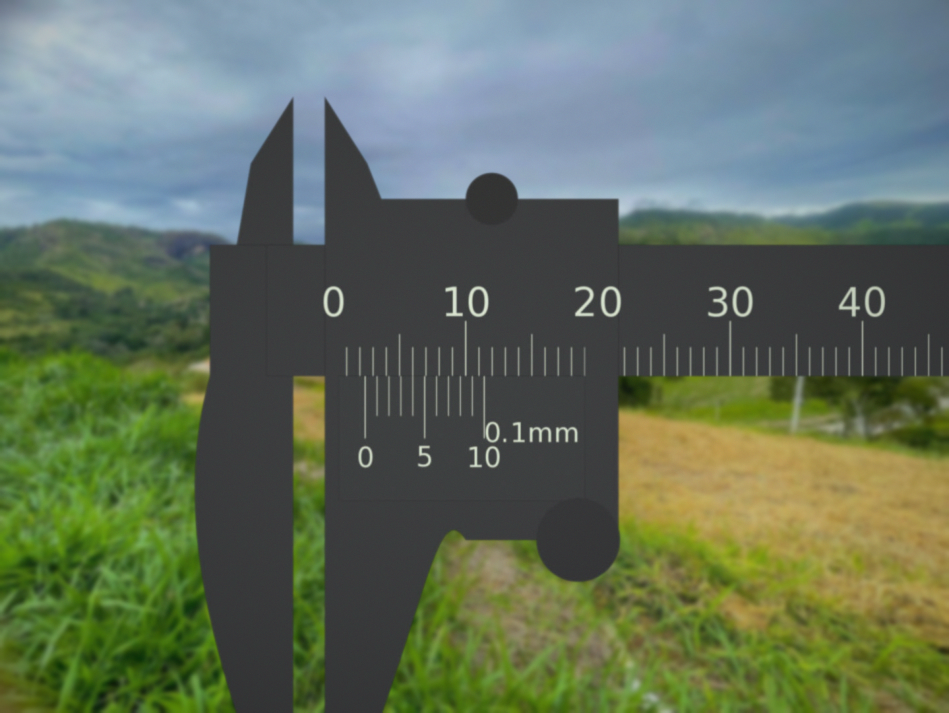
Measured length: 2.4 mm
